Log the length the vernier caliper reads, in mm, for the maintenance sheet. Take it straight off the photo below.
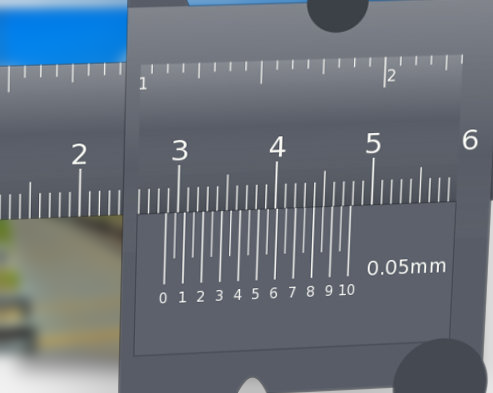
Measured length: 28.8 mm
